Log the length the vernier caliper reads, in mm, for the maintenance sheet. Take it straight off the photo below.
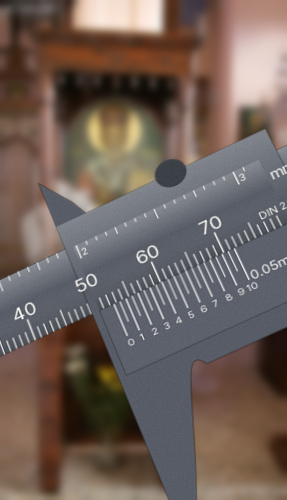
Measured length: 52.6 mm
